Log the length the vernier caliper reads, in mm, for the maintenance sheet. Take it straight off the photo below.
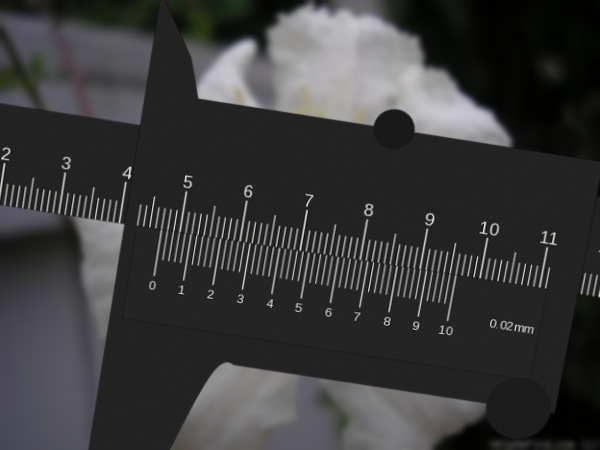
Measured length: 47.0 mm
